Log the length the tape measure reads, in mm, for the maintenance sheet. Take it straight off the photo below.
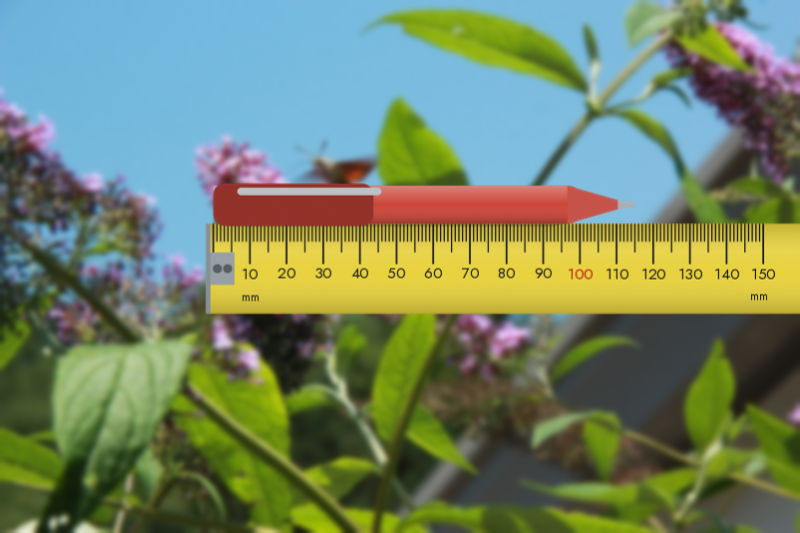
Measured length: 115 mm
